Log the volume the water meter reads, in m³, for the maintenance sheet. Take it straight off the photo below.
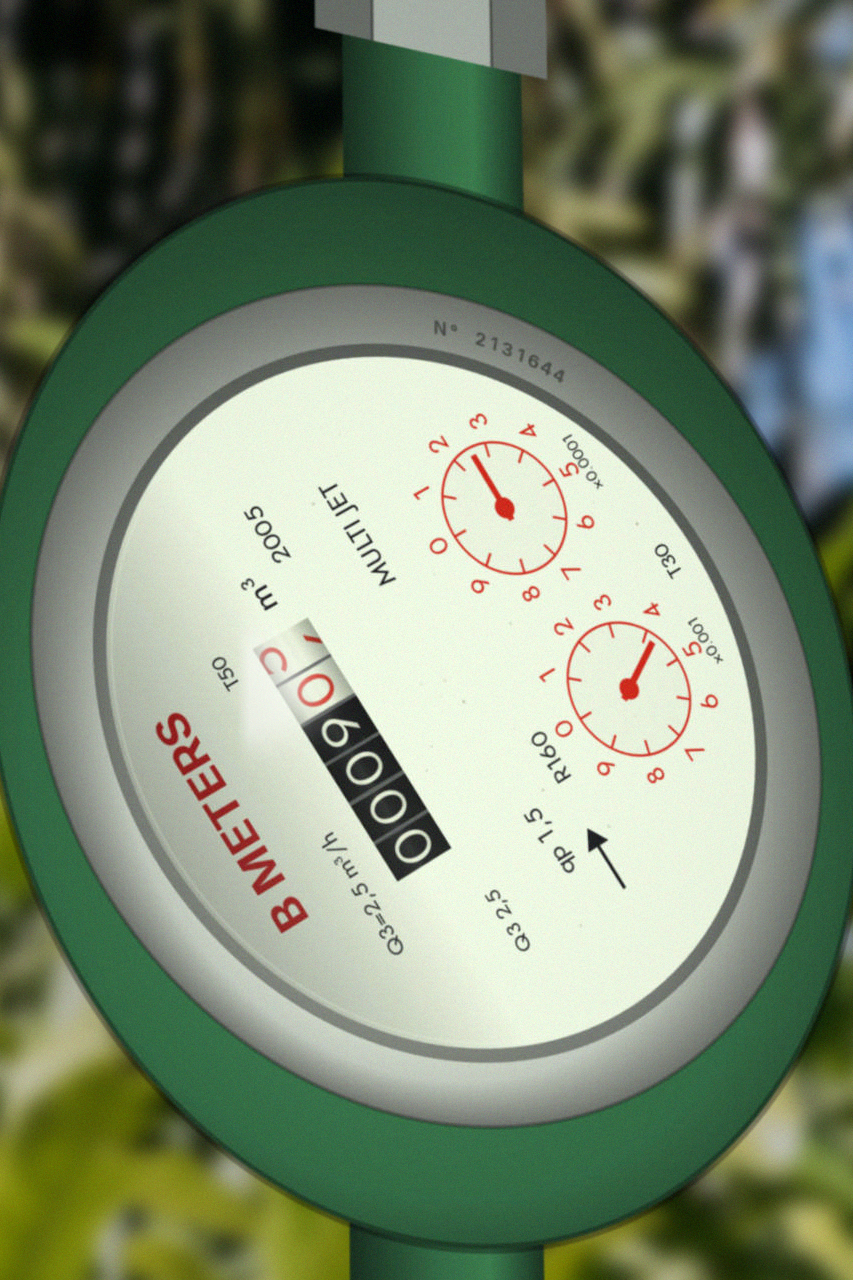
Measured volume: 9.0542 m³
